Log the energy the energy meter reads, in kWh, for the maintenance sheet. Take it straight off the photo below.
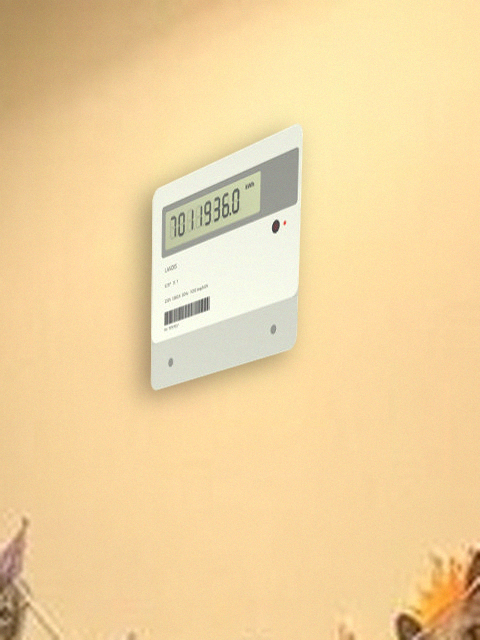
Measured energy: 7011936.0 kWh
